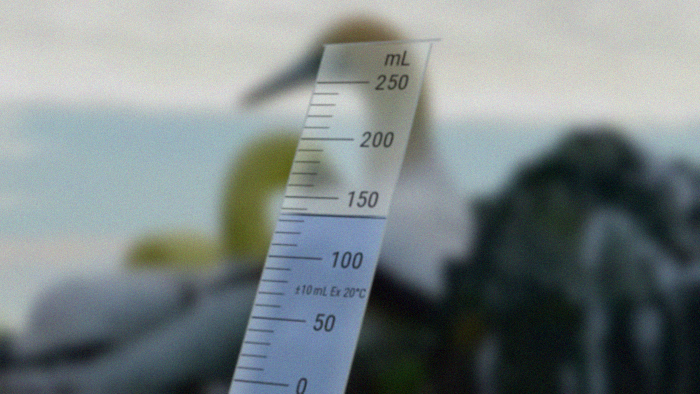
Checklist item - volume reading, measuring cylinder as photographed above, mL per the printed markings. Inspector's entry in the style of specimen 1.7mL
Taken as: 135mL
